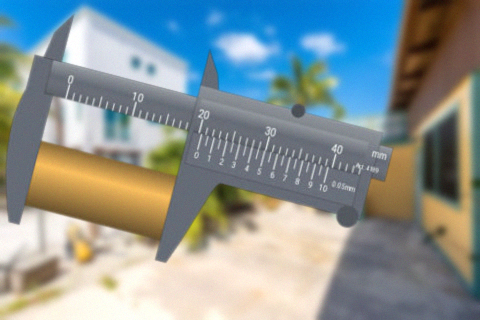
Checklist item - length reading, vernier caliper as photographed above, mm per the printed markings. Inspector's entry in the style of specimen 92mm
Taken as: 20.4mm
